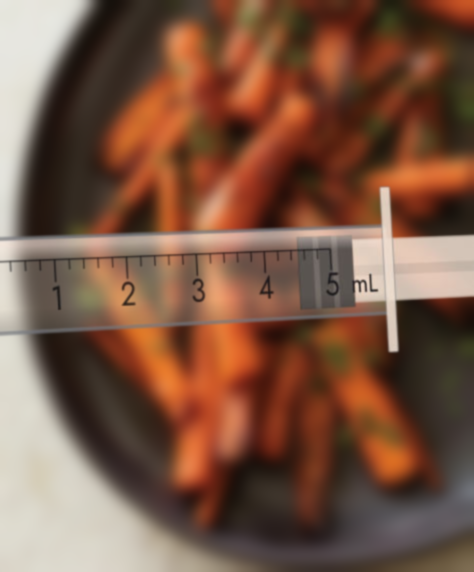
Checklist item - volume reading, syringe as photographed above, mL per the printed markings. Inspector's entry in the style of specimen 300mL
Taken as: 4.5mL
